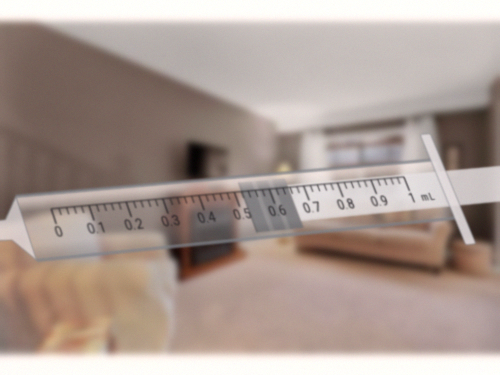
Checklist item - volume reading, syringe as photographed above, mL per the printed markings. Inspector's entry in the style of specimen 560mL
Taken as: 0.52mL
